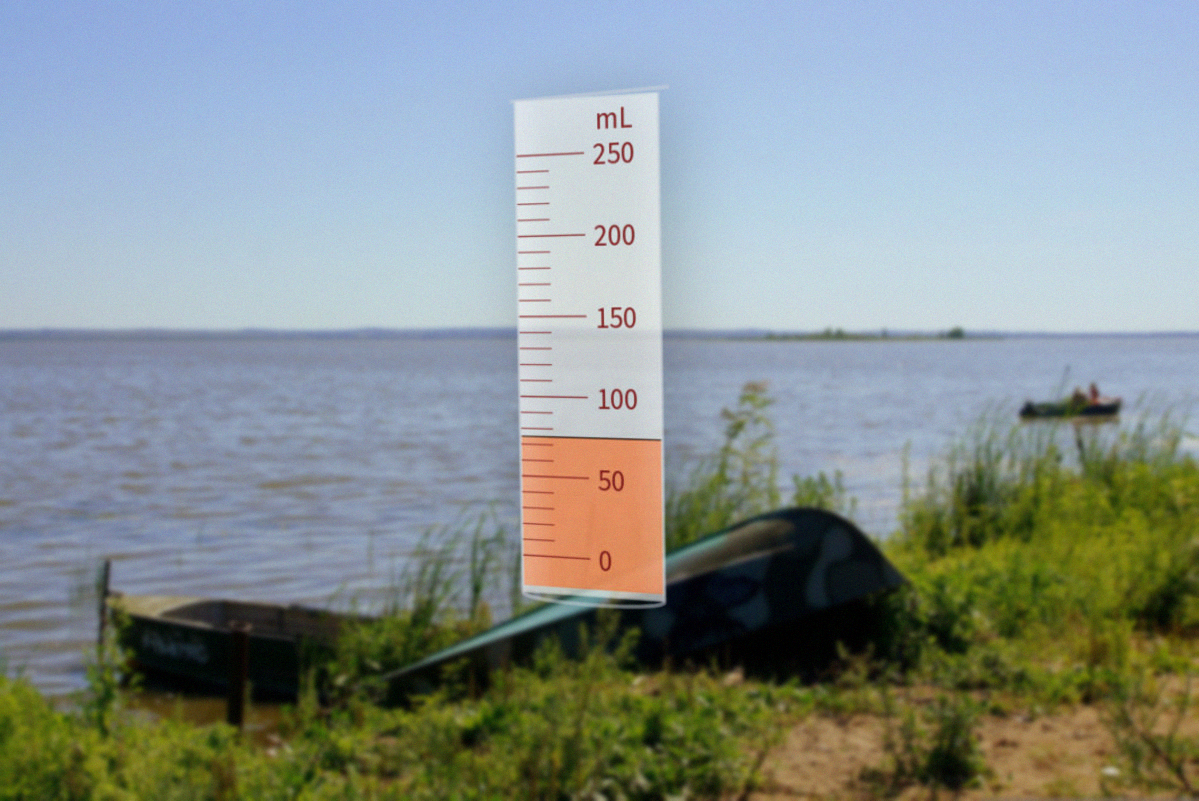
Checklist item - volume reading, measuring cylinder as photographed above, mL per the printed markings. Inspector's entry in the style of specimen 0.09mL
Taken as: 75mL
